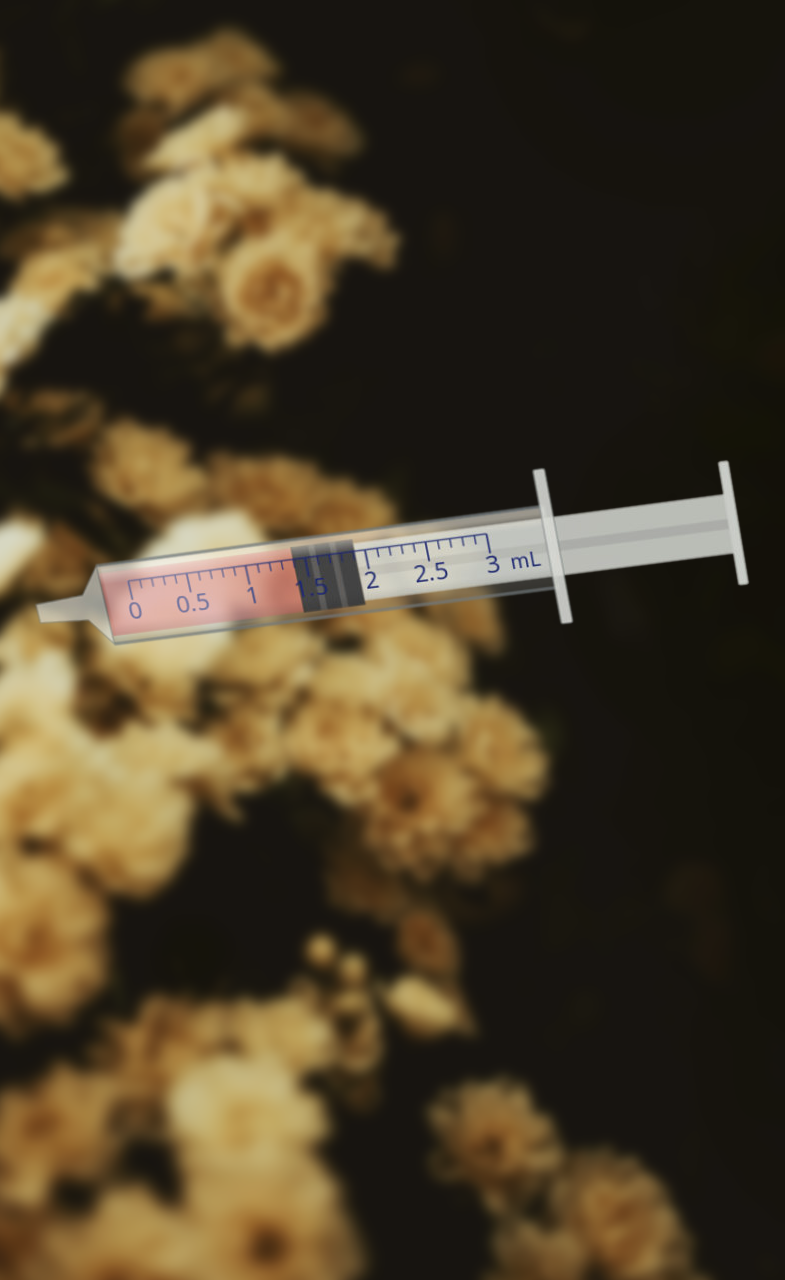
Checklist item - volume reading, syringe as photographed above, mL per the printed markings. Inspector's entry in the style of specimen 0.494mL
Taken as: 1.4mL
